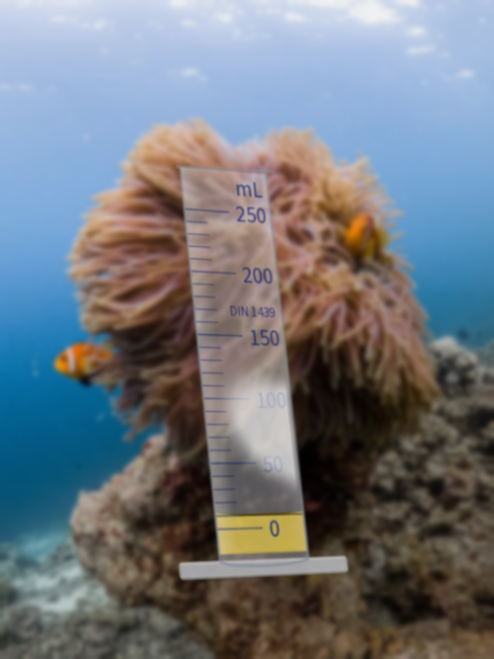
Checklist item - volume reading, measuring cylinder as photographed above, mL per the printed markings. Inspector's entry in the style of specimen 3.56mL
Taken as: 10mL
